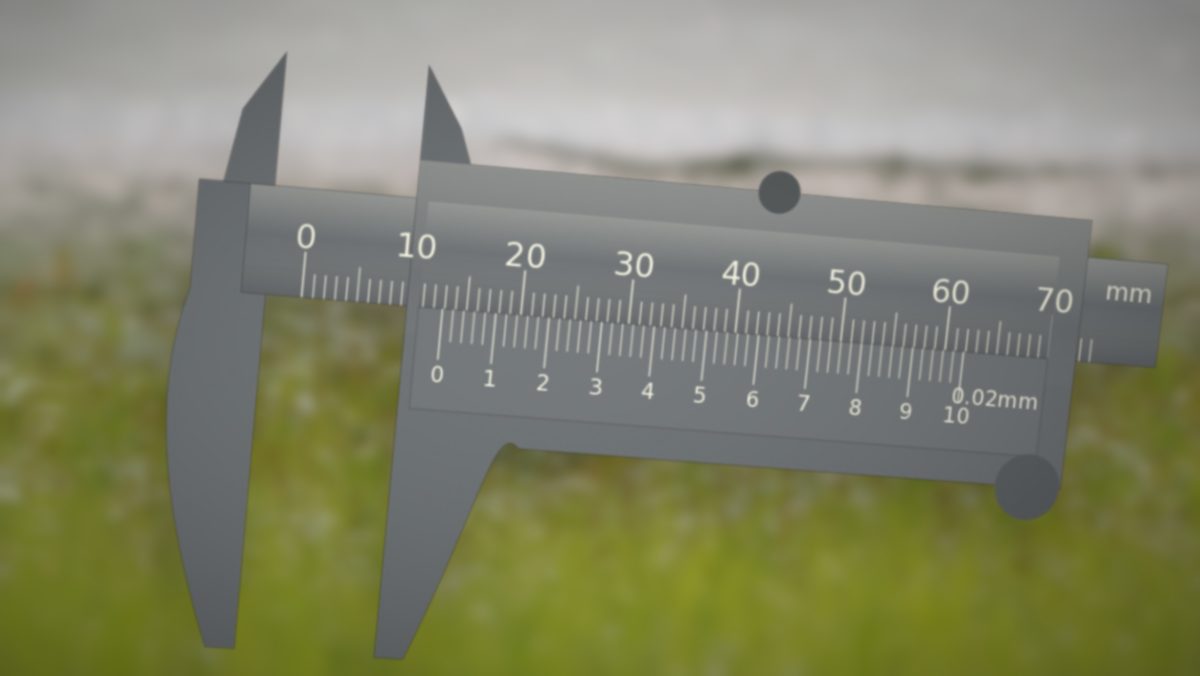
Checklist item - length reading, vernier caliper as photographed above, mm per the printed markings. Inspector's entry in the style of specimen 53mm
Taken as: 12.8mm
